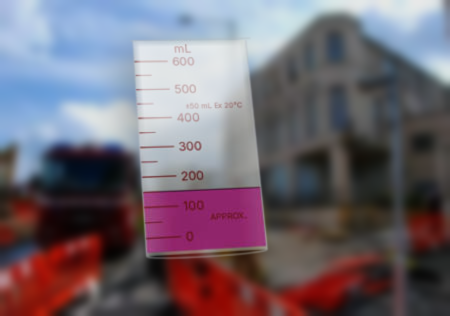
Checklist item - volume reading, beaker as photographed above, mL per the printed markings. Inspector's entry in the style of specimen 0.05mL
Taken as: 150mL
